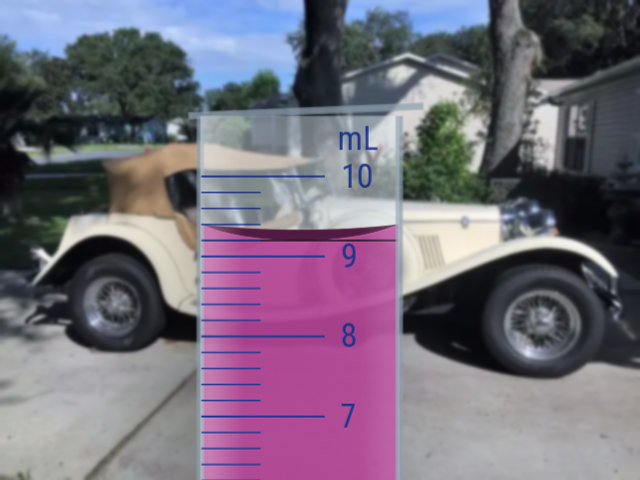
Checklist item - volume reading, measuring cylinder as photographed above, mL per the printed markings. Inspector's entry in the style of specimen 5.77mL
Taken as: 9.2mL
